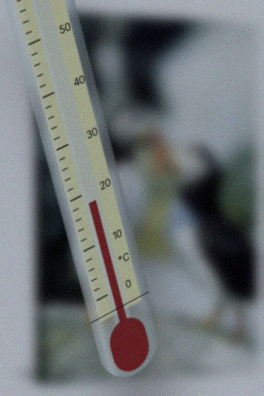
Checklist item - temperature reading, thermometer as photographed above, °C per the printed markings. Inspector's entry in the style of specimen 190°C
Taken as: 18°C
